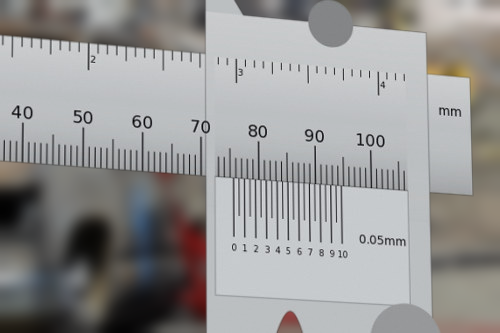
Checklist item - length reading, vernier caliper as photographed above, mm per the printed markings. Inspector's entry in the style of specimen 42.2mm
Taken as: 75.6mm
